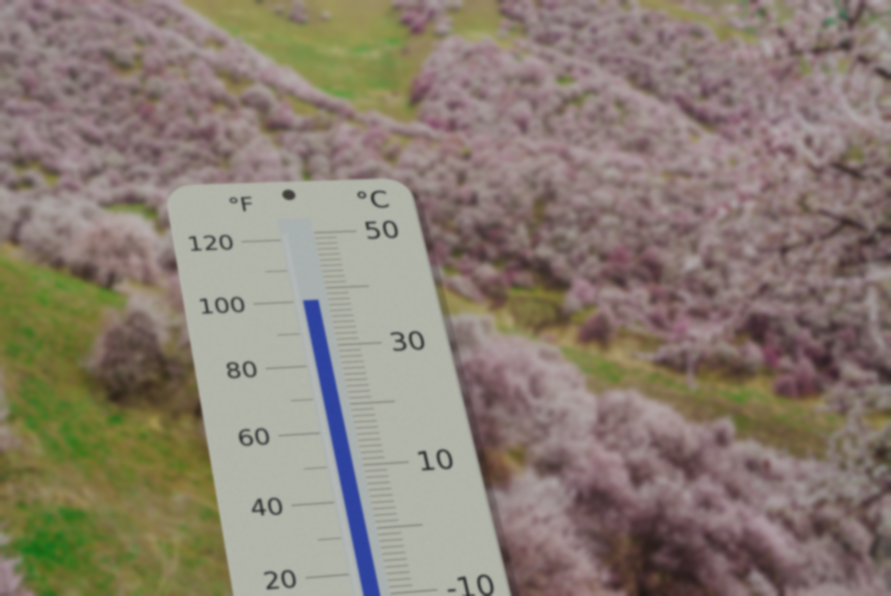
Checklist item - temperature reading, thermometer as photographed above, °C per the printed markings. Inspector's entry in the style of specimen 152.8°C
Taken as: 38°C
